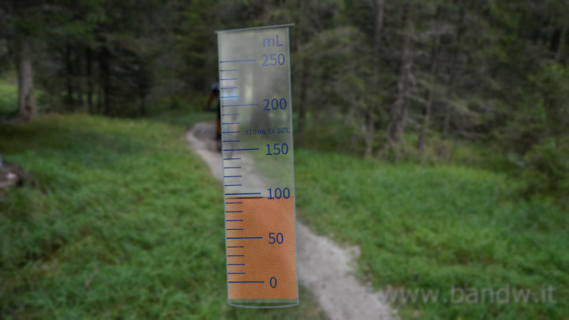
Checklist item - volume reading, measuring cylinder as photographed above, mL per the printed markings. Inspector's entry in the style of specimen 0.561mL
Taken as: 95mL
